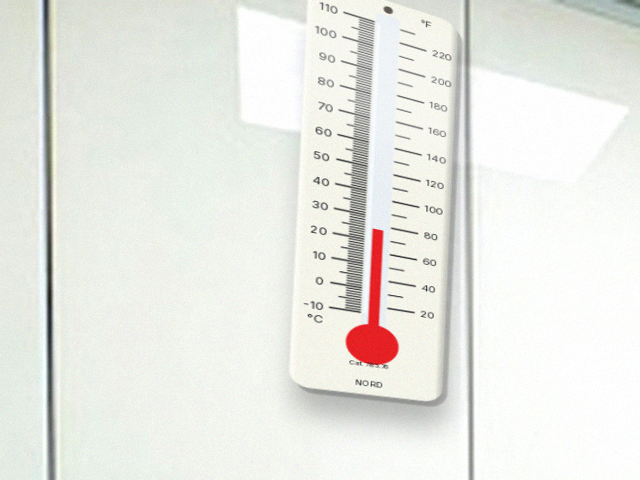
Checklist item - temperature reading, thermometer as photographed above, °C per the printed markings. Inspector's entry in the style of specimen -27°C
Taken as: 25°C
